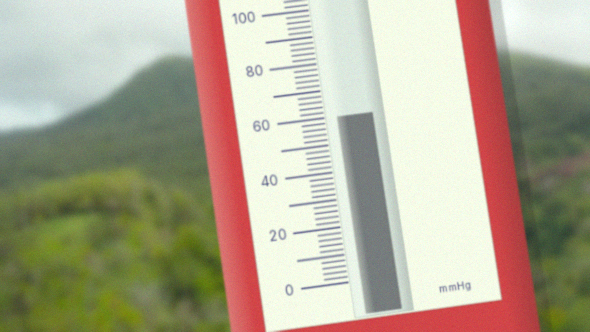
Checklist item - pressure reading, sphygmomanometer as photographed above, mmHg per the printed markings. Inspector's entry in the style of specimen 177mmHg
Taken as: 60mmHg
